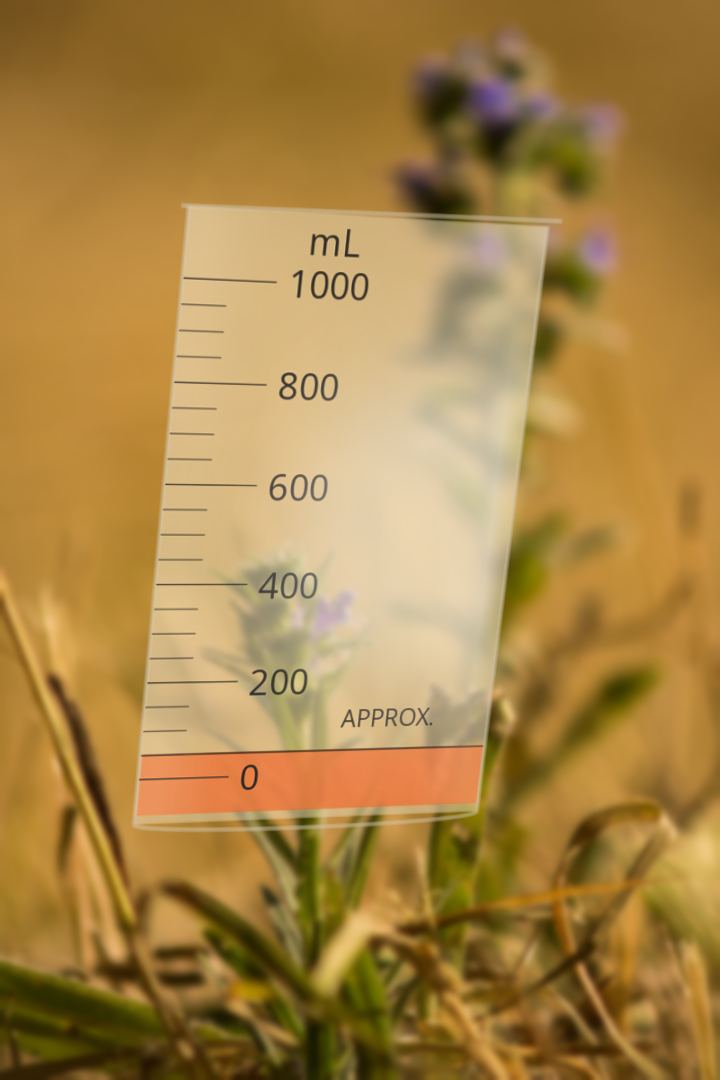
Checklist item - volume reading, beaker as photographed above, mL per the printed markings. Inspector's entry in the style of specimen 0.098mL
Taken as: 50mL
